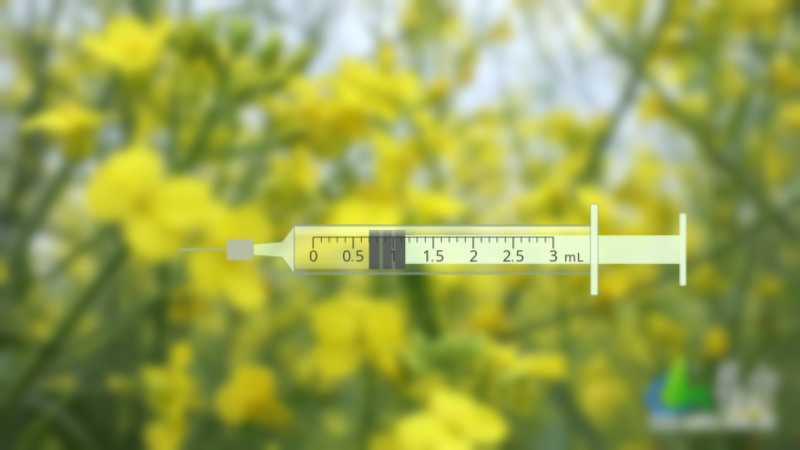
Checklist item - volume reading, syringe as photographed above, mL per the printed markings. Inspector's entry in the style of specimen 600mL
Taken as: 0.7mL
